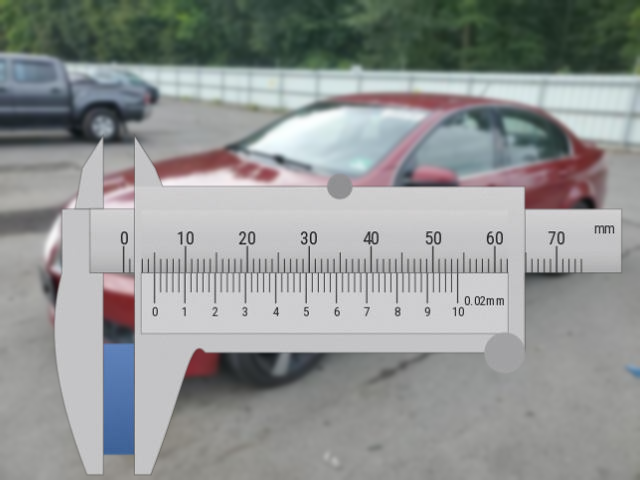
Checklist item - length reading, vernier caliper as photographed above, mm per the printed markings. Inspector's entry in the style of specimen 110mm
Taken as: 5.0mm
